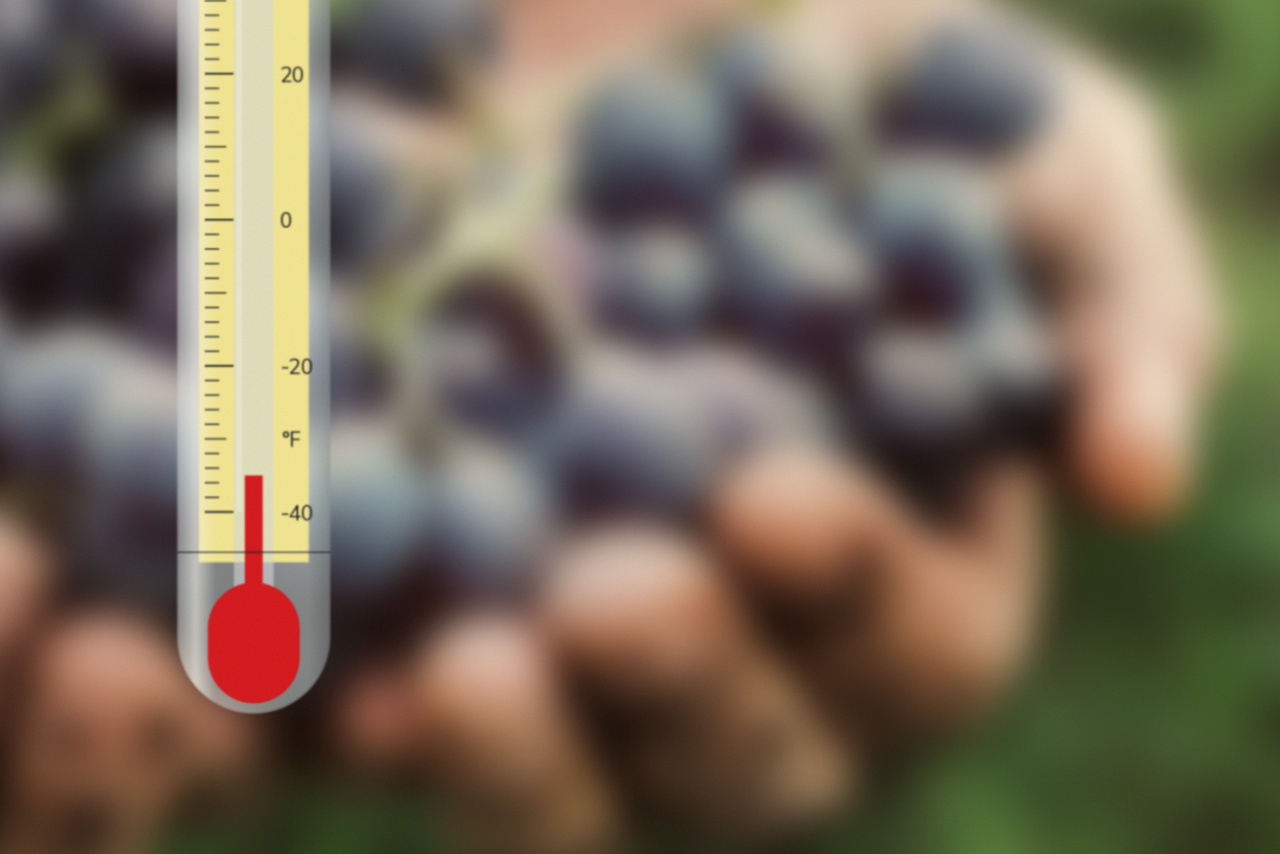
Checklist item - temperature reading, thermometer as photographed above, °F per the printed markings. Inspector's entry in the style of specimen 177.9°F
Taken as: -35°F
